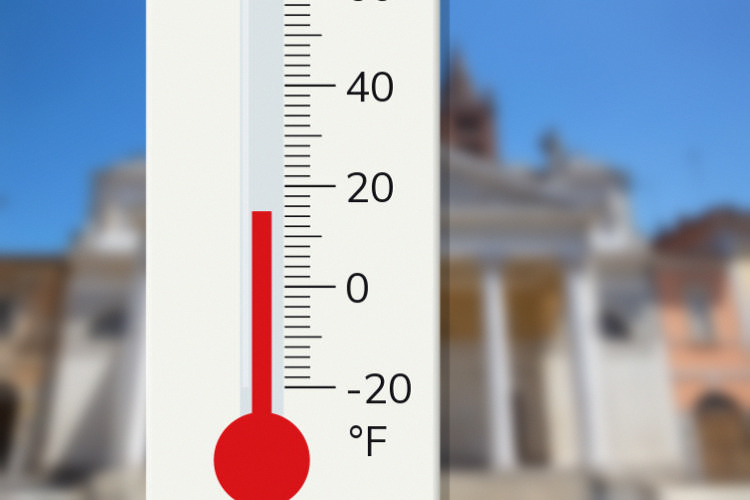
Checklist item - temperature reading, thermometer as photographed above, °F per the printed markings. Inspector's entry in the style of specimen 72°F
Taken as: 15°F
